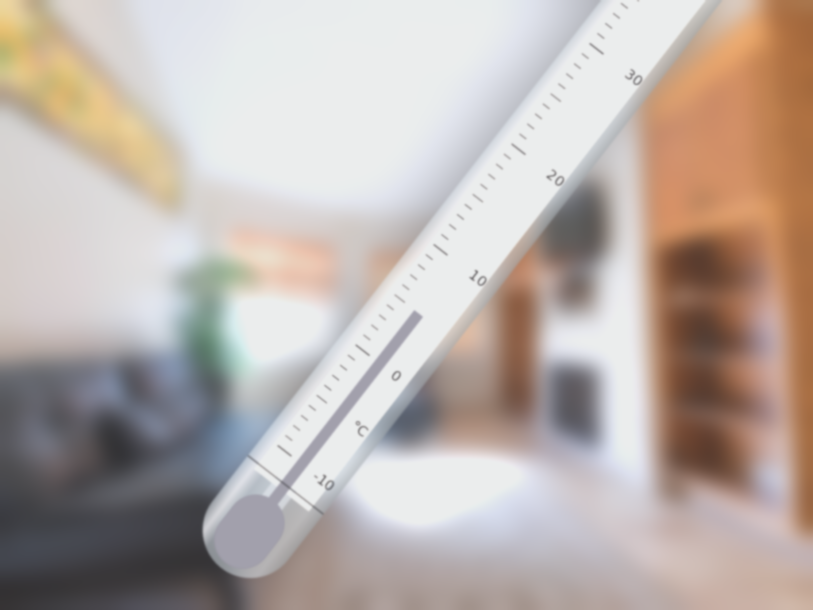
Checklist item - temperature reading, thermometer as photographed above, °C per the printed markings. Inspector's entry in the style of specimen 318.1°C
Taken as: 5°C
